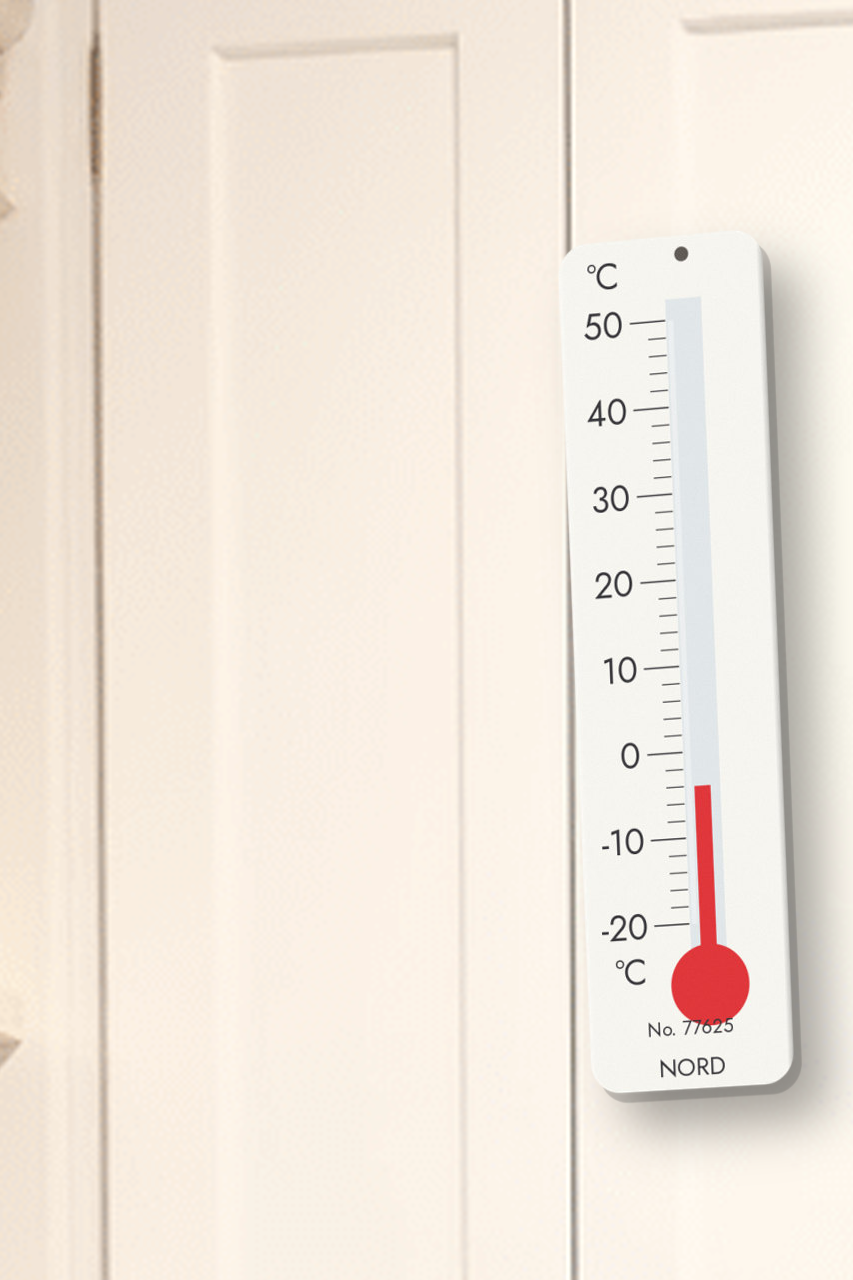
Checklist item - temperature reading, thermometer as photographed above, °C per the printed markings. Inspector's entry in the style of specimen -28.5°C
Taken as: -4°C
